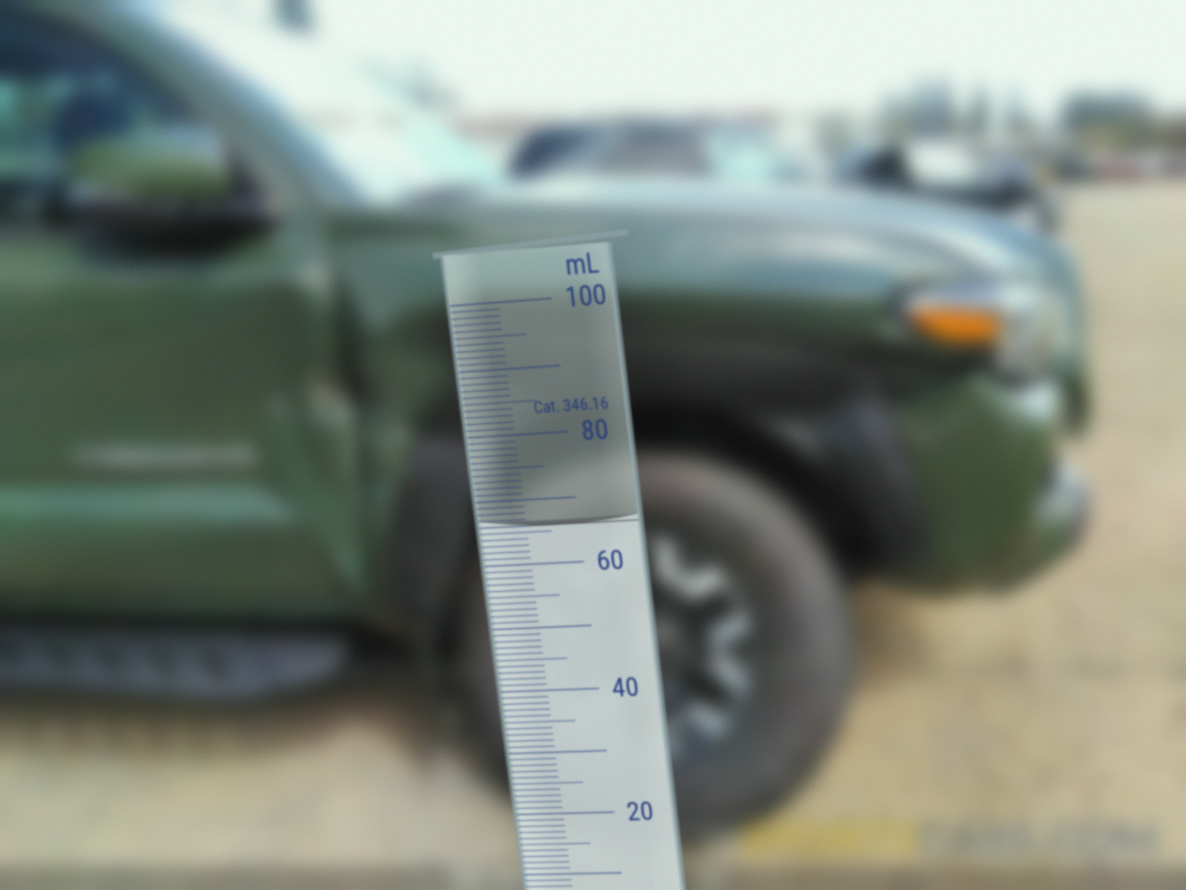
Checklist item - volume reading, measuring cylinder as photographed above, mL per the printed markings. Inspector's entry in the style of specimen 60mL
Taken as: 66mL
